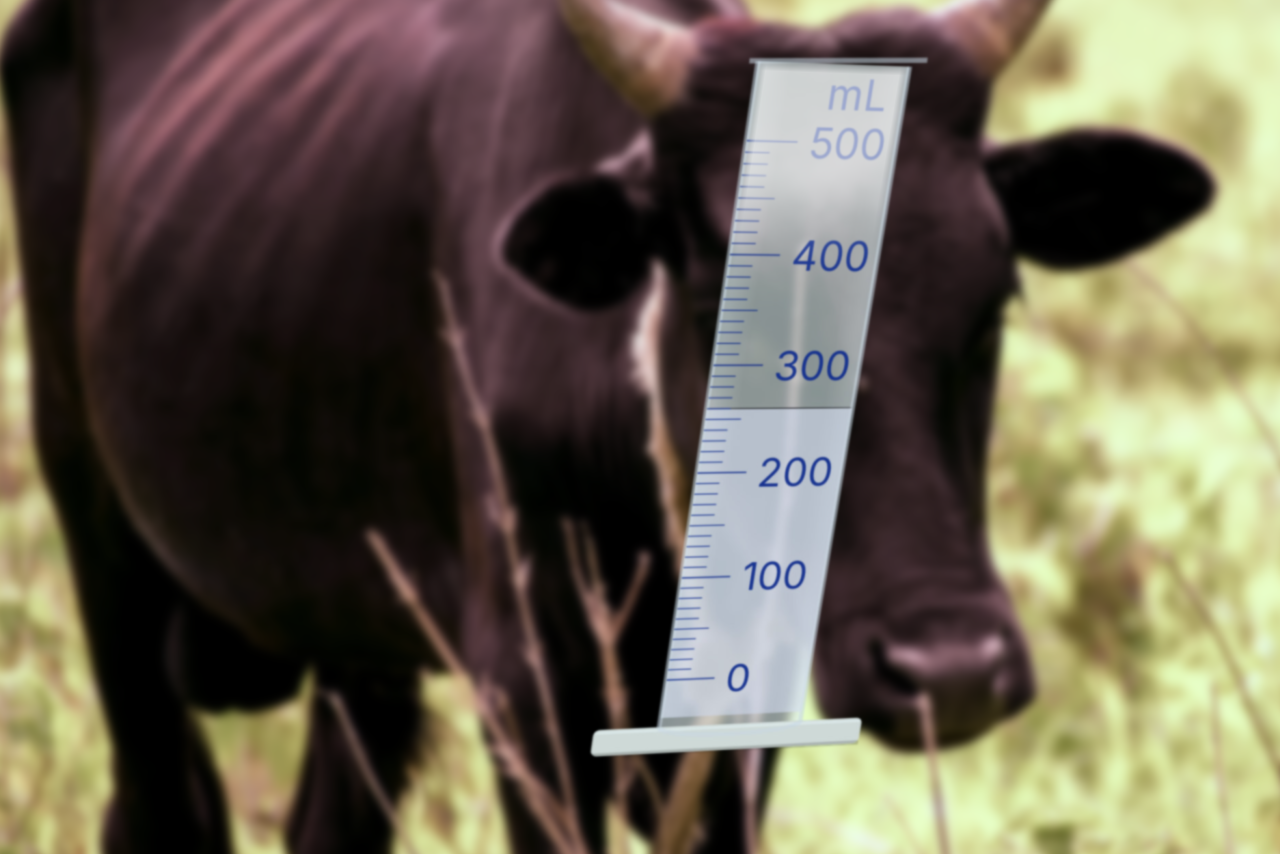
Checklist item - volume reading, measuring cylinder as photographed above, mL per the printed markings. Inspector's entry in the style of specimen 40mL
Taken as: 260mL
